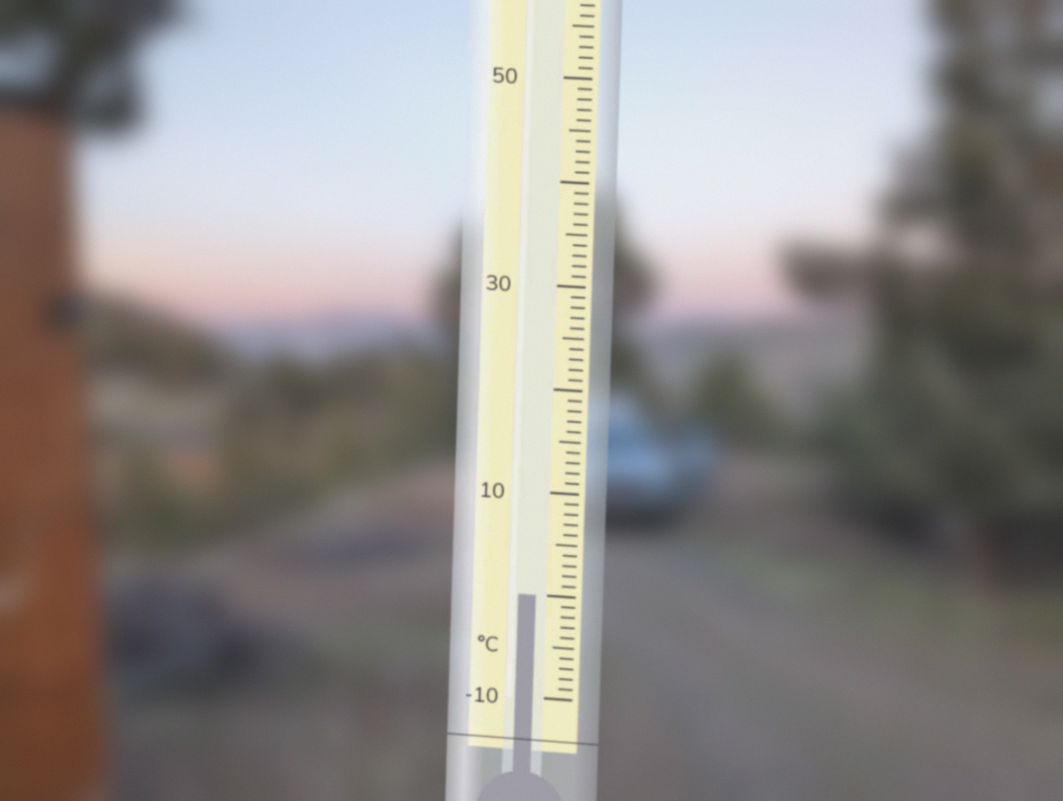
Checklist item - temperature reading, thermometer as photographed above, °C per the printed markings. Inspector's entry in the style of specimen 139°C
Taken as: 0°C
